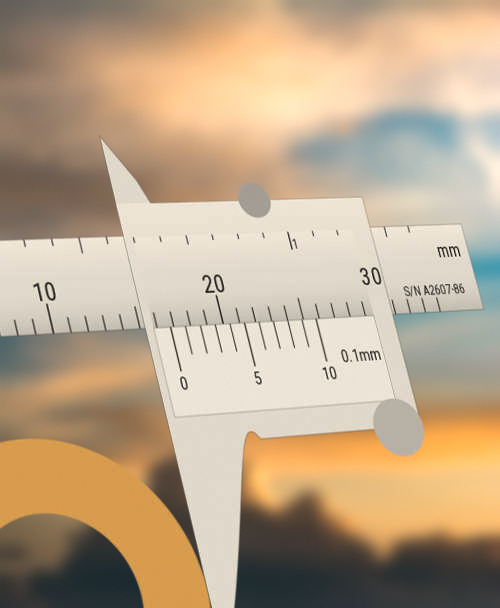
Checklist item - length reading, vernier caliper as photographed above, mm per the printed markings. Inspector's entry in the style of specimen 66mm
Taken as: 16.8mm
